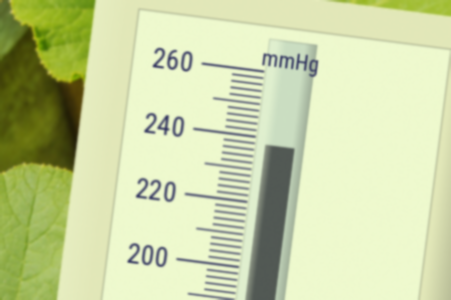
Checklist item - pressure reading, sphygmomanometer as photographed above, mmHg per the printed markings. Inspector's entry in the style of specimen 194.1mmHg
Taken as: 238mmHg
